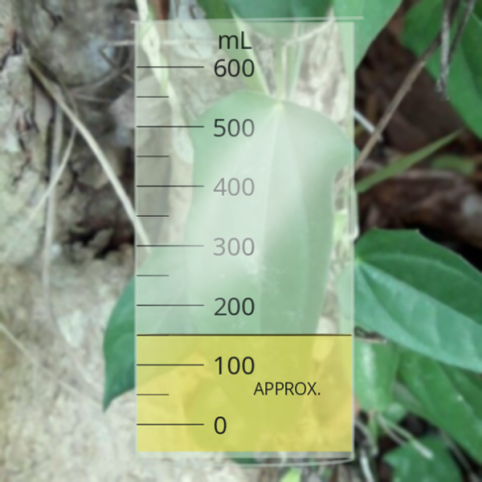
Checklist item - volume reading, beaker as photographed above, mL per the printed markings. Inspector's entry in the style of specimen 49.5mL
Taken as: 150mL
